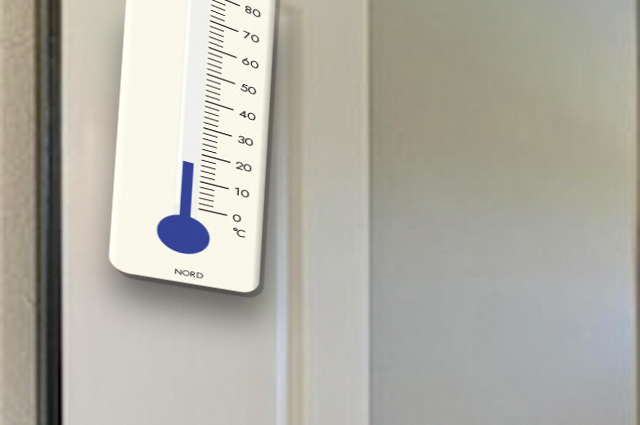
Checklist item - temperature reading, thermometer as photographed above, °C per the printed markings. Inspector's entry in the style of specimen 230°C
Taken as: 16°C
